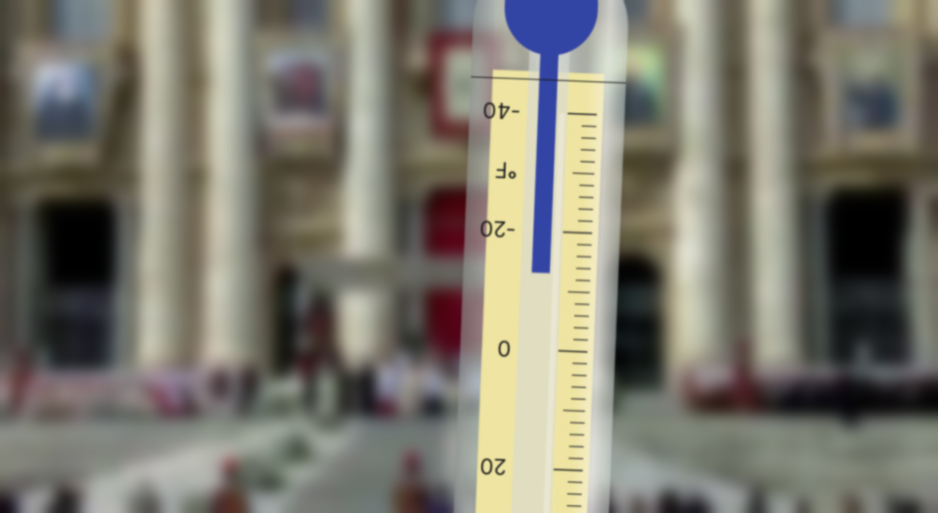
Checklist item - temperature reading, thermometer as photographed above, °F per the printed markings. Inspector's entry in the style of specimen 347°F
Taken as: -13°F
